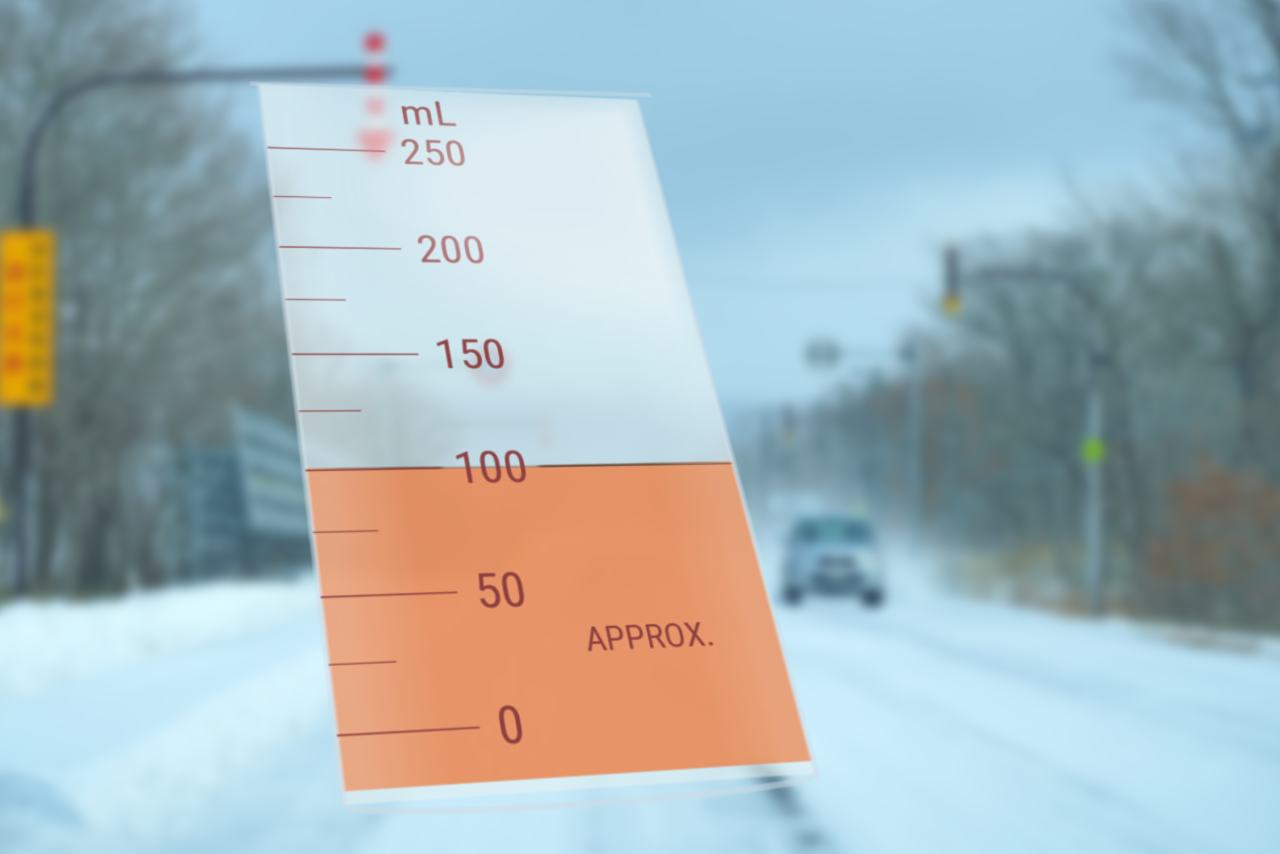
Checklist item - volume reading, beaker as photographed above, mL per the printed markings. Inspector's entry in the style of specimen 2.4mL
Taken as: 100mL
